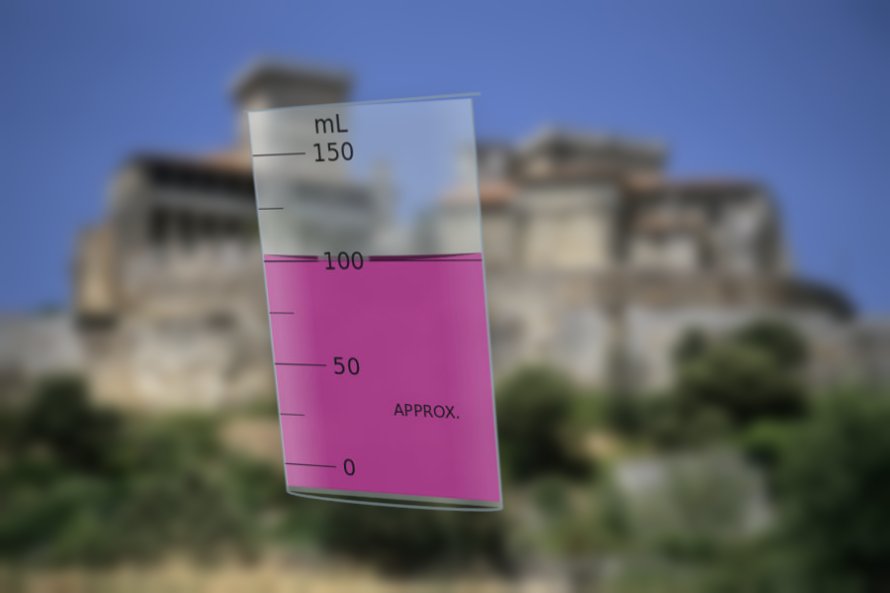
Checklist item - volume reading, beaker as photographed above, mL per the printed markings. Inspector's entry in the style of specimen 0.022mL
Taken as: 100mL
